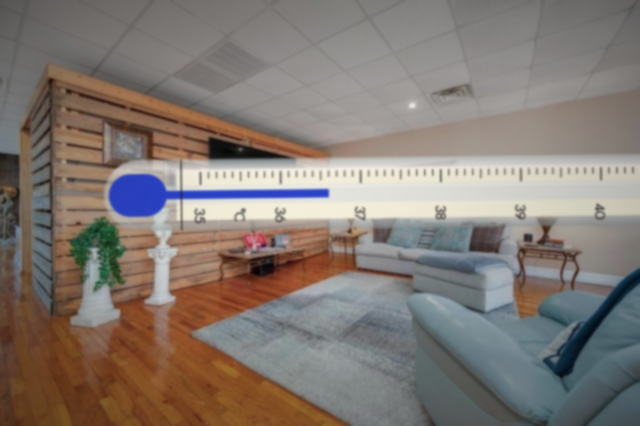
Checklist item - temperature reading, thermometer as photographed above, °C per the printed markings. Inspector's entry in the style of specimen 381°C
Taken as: 36.6°C
